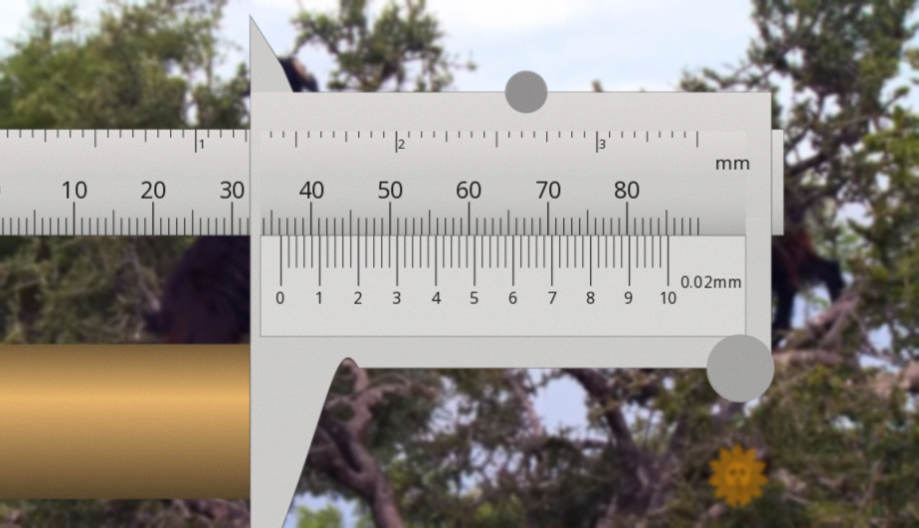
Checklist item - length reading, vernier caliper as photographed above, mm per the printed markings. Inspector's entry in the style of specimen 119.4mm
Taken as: 36.2mm
